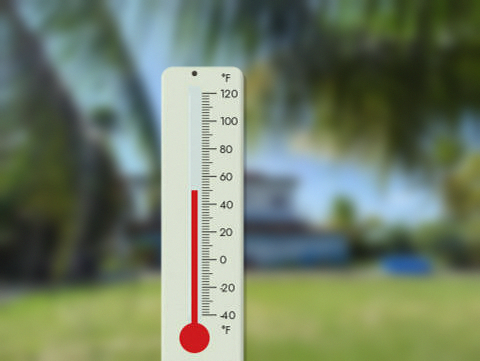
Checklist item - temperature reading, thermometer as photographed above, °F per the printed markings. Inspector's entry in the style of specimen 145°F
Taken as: 50°F
